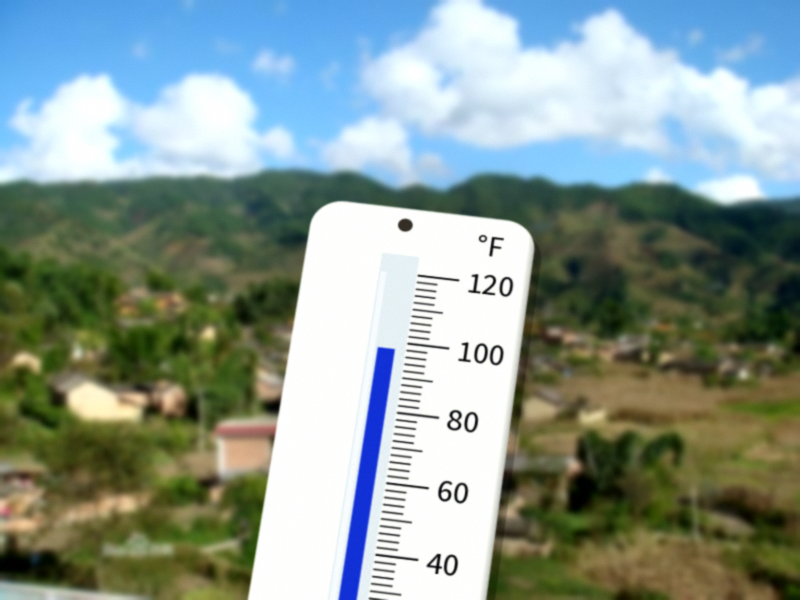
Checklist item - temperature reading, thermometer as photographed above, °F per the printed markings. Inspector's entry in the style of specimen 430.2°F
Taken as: 98°F
